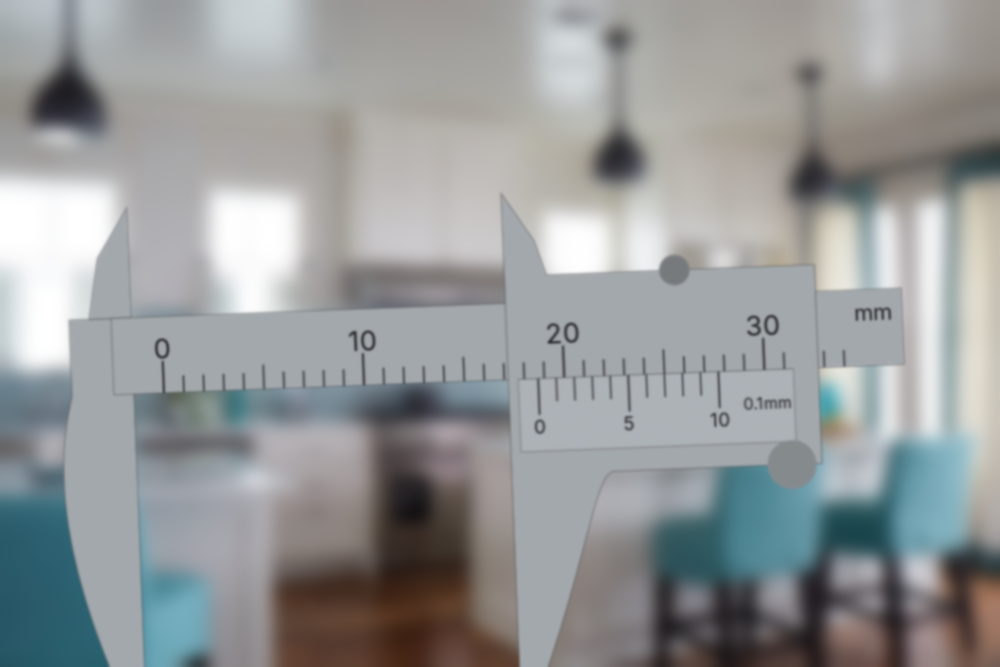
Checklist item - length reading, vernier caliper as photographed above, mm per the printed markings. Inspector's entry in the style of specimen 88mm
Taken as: 18.7mm
